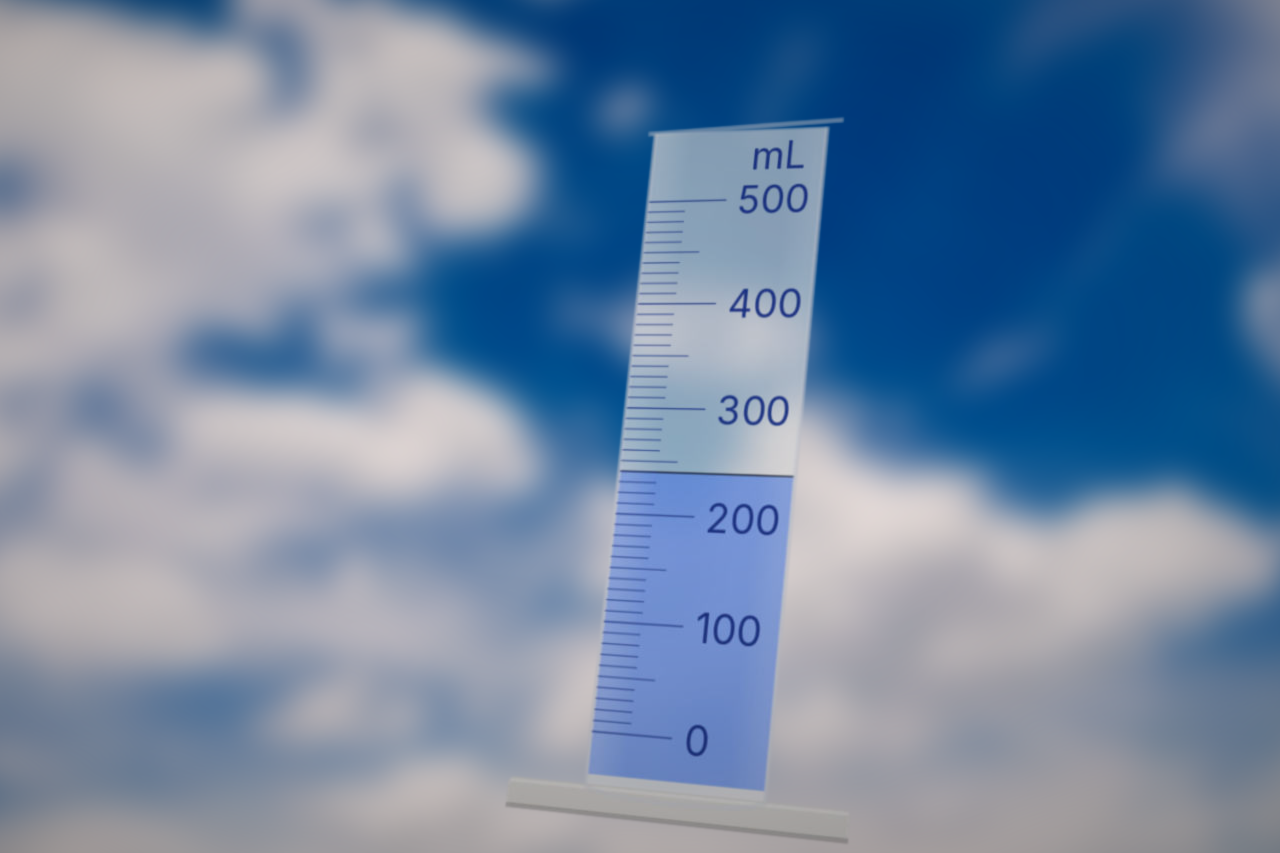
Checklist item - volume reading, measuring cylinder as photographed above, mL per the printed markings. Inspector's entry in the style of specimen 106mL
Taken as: 240mL
